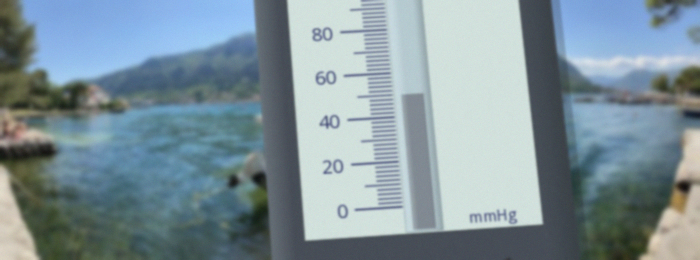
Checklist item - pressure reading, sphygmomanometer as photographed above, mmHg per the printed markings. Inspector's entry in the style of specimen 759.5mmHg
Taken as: 50mmHg
